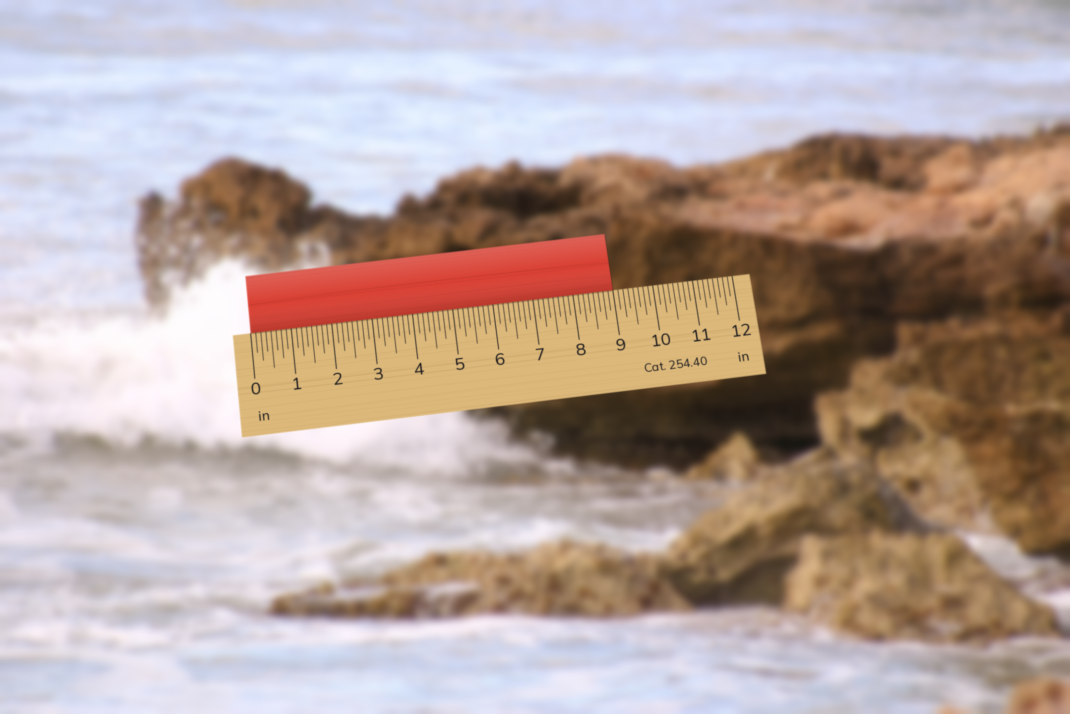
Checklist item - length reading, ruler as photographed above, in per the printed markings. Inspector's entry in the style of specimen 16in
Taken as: 9in
